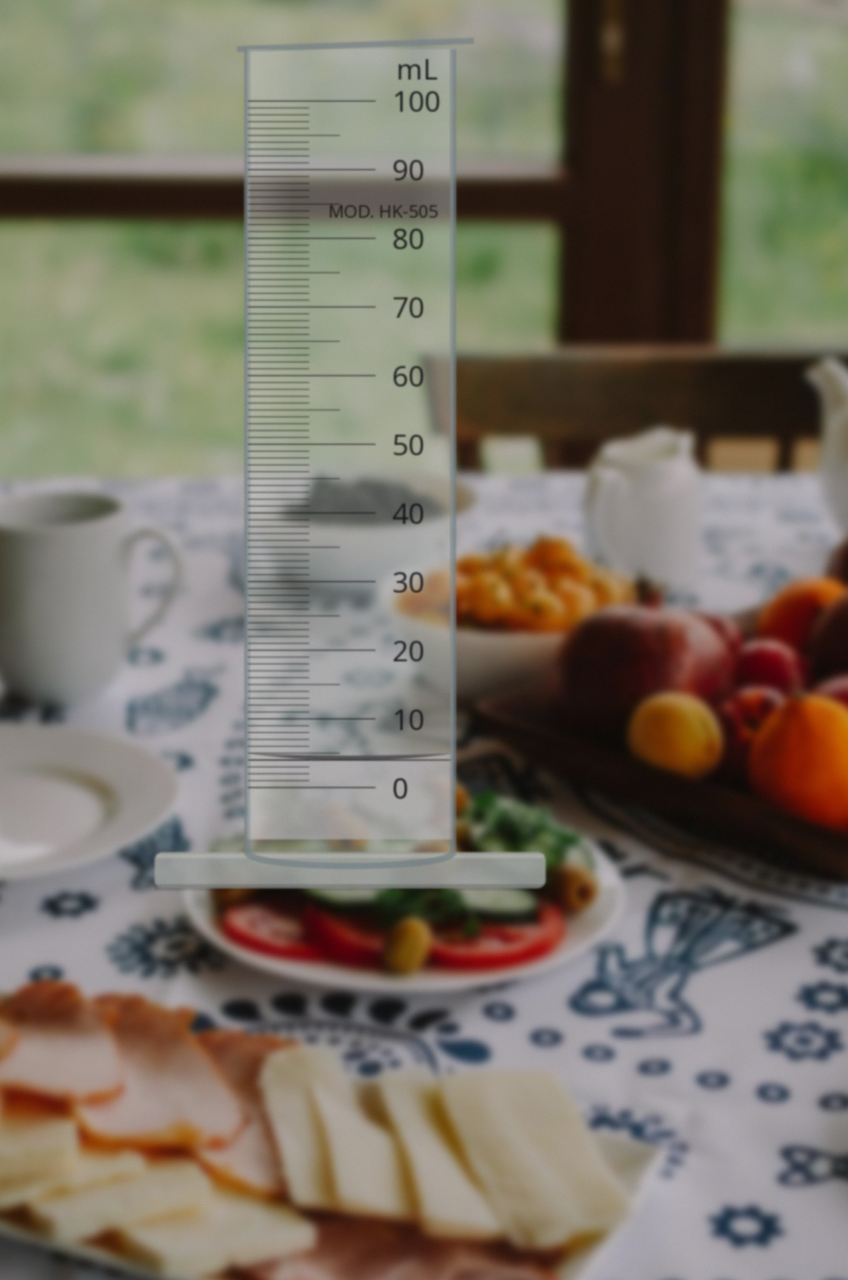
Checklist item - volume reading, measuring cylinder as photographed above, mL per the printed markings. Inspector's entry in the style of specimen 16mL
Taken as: 4mL
